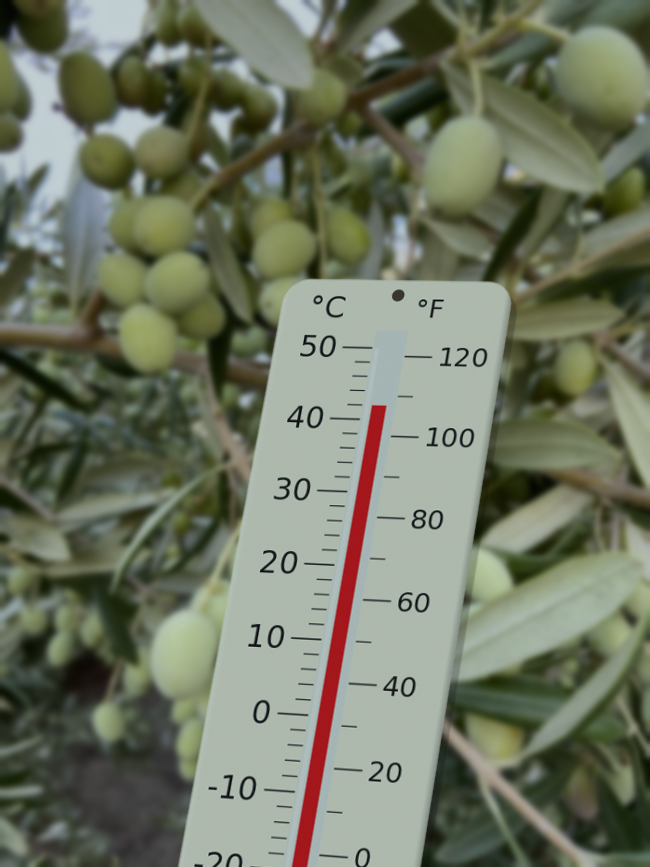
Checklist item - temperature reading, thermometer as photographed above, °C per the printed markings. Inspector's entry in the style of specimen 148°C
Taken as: 42°C
